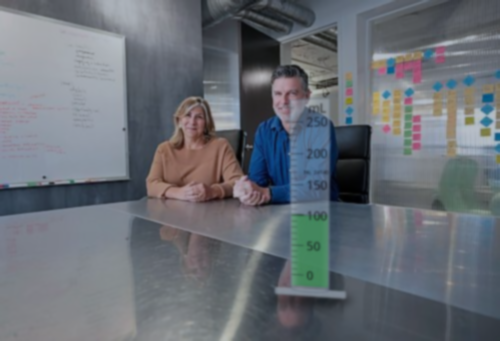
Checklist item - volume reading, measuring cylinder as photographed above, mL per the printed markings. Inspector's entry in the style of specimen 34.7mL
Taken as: 100mL
